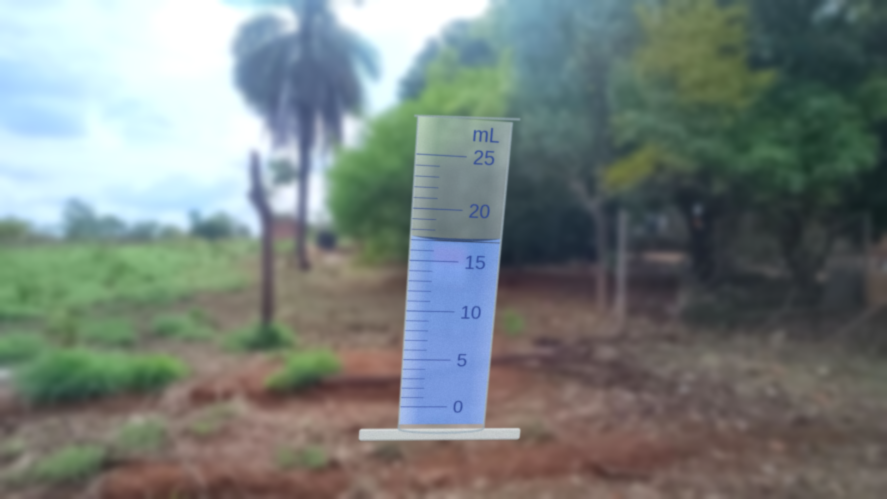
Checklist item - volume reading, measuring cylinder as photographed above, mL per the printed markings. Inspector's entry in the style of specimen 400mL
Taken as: 17mL
